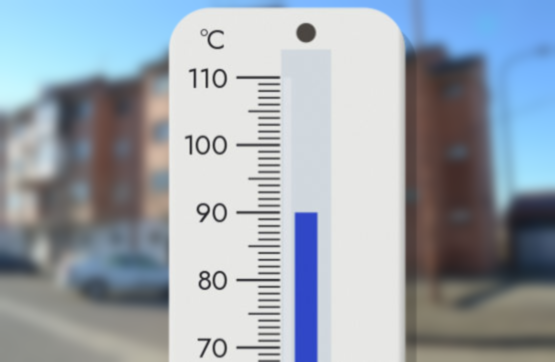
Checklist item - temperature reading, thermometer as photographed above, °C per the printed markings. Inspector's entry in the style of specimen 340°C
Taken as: 90°C
